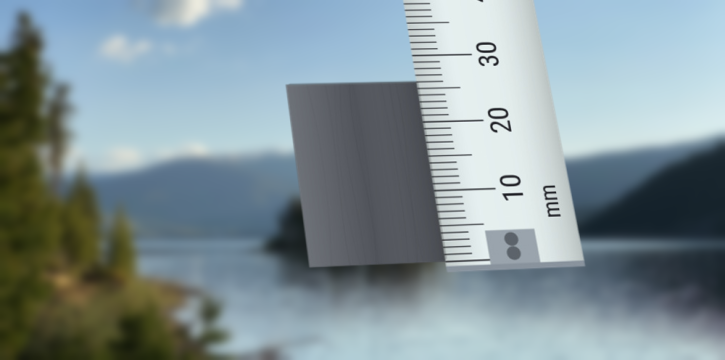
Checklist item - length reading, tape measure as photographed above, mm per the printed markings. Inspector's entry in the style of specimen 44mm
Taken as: 26mm
